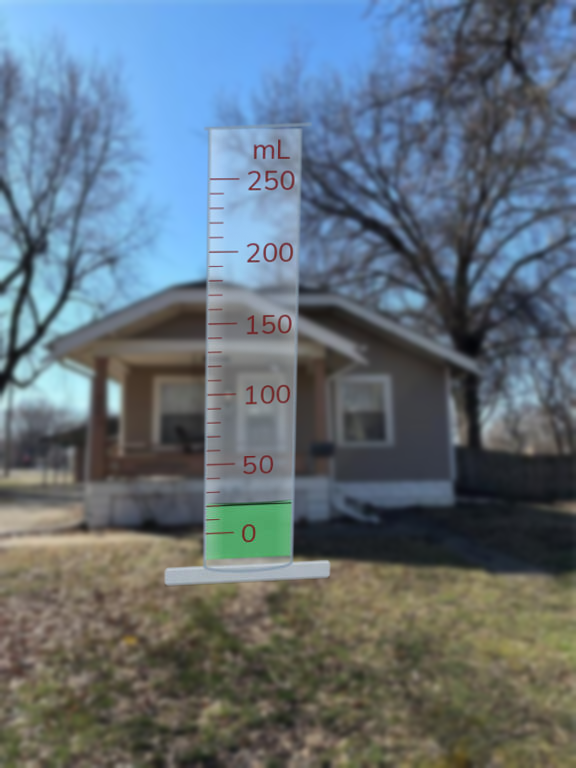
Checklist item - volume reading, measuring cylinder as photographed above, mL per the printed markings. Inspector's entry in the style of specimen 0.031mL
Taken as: 20mL
